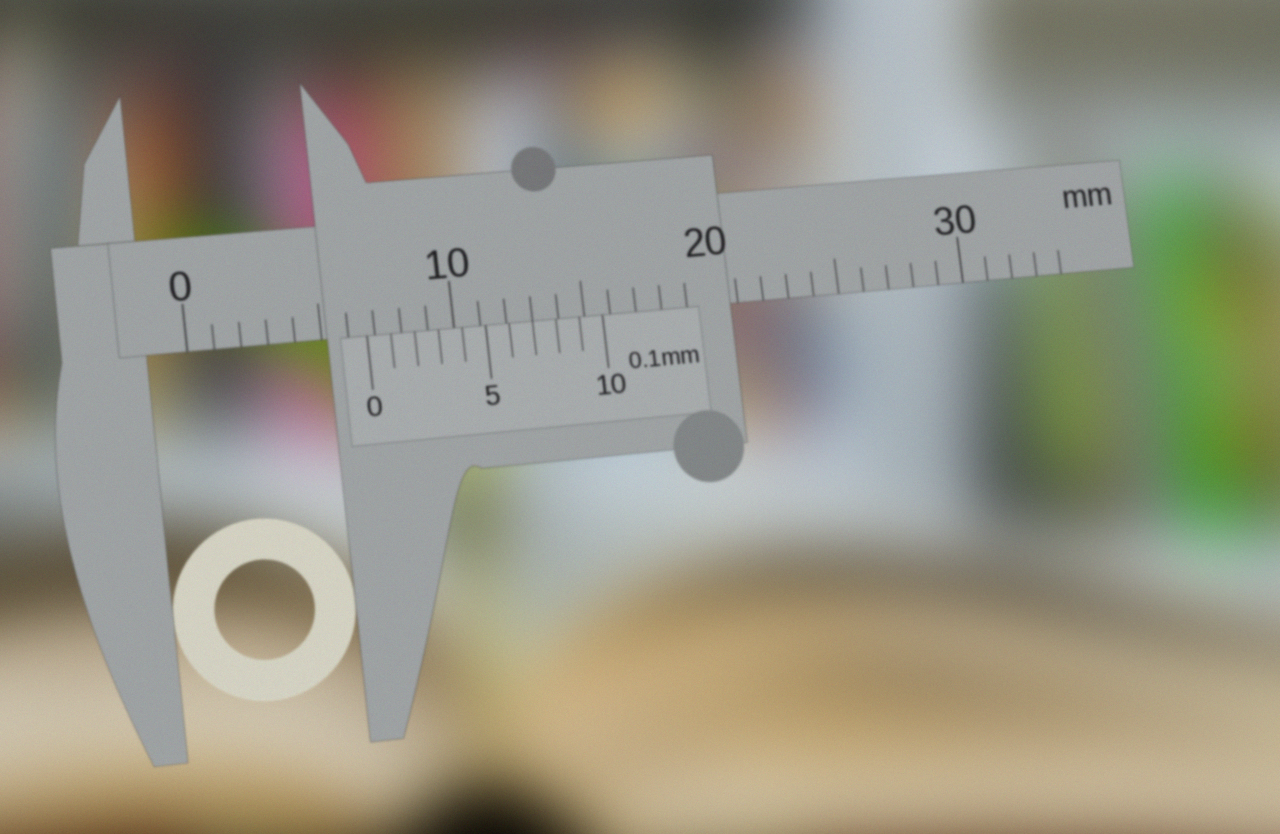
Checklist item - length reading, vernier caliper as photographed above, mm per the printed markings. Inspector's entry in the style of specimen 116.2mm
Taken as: 6.7mm
